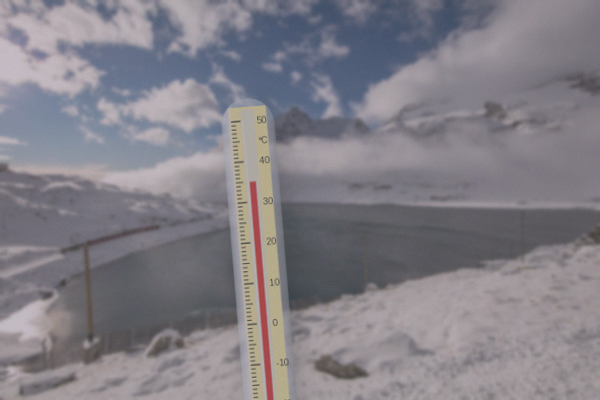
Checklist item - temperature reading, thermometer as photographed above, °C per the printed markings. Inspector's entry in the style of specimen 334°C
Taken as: 35°C
